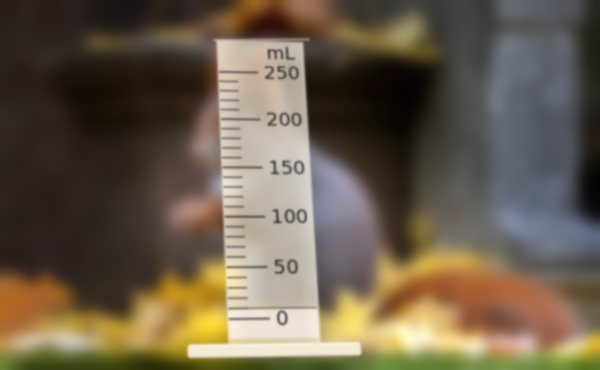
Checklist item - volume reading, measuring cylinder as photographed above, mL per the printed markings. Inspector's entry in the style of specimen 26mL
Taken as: 10mL
